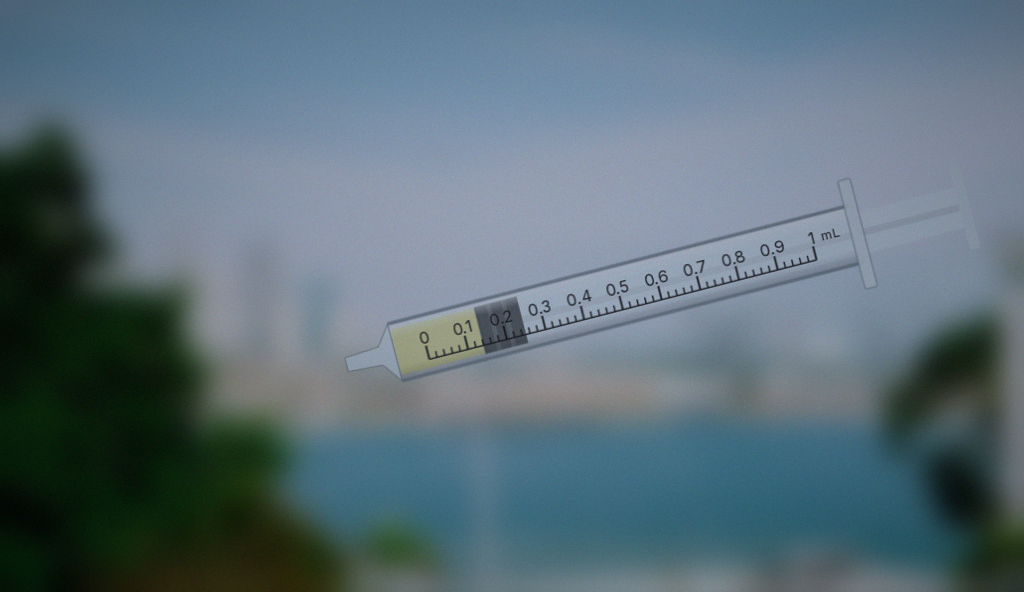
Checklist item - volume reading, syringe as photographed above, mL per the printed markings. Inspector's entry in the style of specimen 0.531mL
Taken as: 0.14mL
